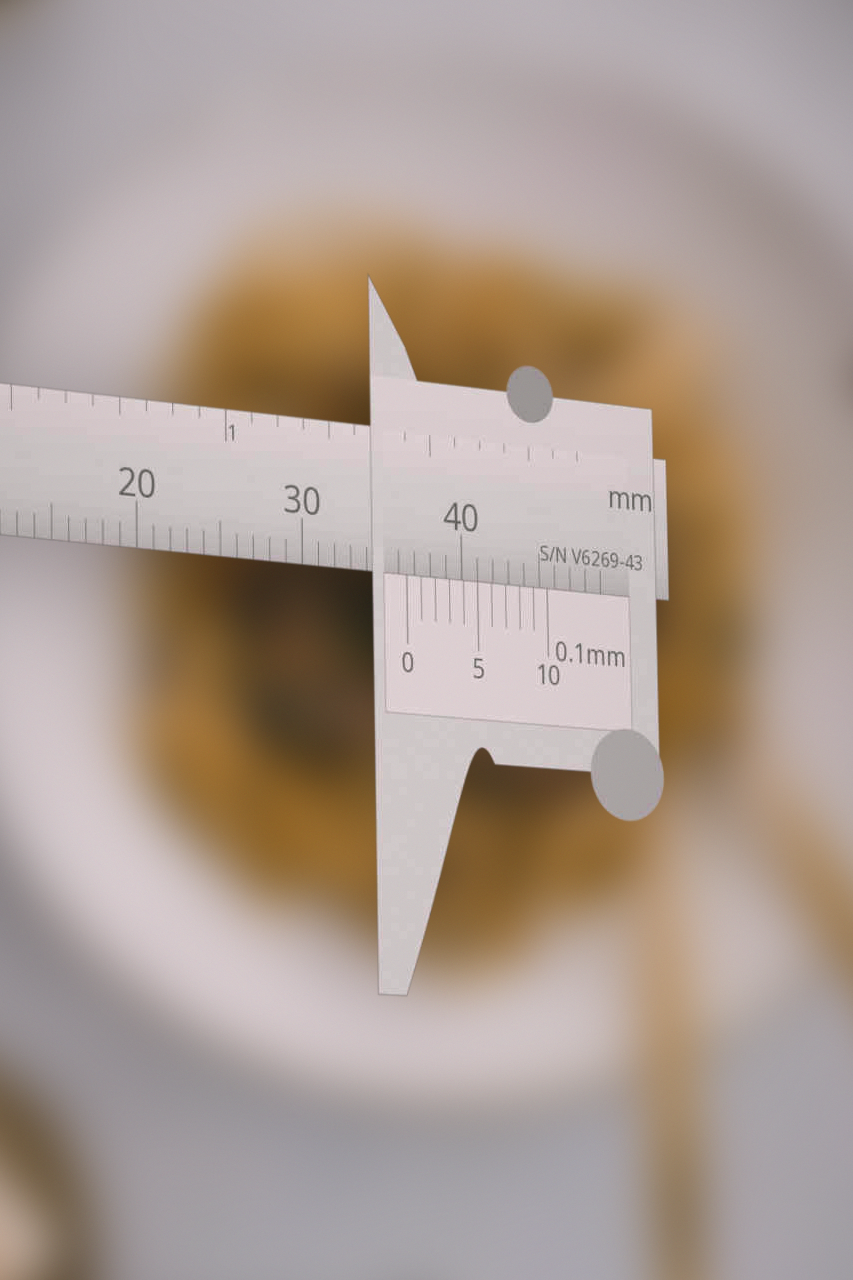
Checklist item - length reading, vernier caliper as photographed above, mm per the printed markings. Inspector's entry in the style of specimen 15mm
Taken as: 36.5mm
